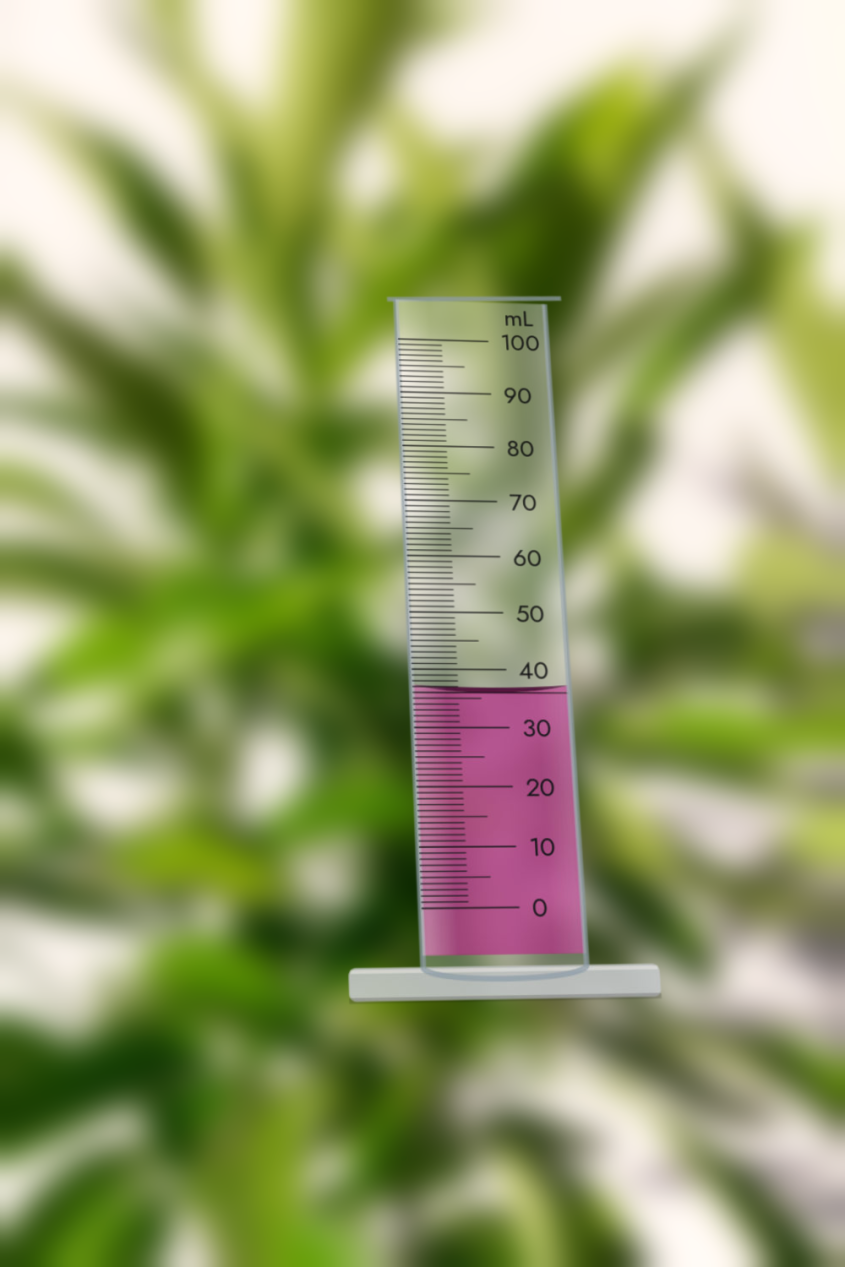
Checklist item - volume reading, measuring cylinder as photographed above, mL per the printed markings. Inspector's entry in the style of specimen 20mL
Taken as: 36mL
